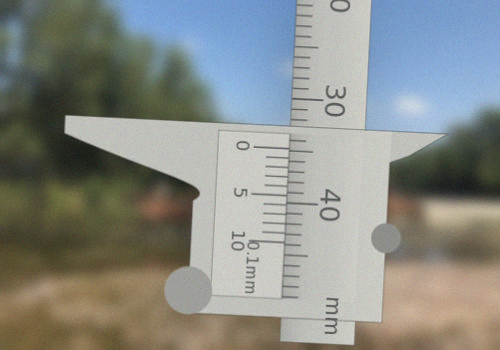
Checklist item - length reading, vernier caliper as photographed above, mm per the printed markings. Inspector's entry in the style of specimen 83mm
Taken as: 34.8mm
